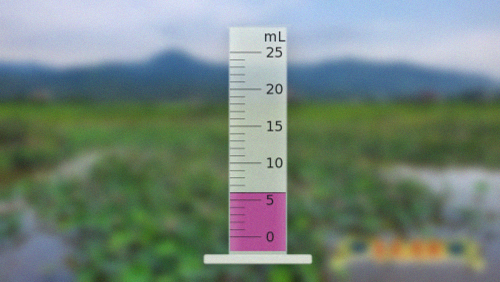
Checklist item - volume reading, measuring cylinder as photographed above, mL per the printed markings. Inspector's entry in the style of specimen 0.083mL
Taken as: 6mL
